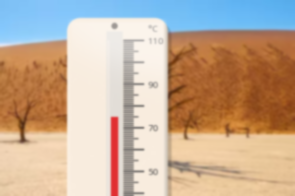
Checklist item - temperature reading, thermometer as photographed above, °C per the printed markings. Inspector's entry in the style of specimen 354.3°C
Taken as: 75°C
